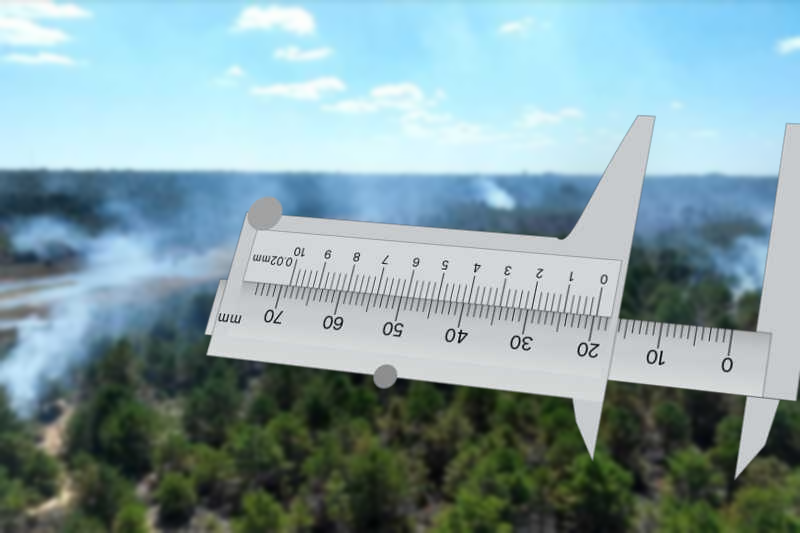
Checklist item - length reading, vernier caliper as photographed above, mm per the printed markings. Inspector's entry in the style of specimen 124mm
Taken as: 19.6mm
